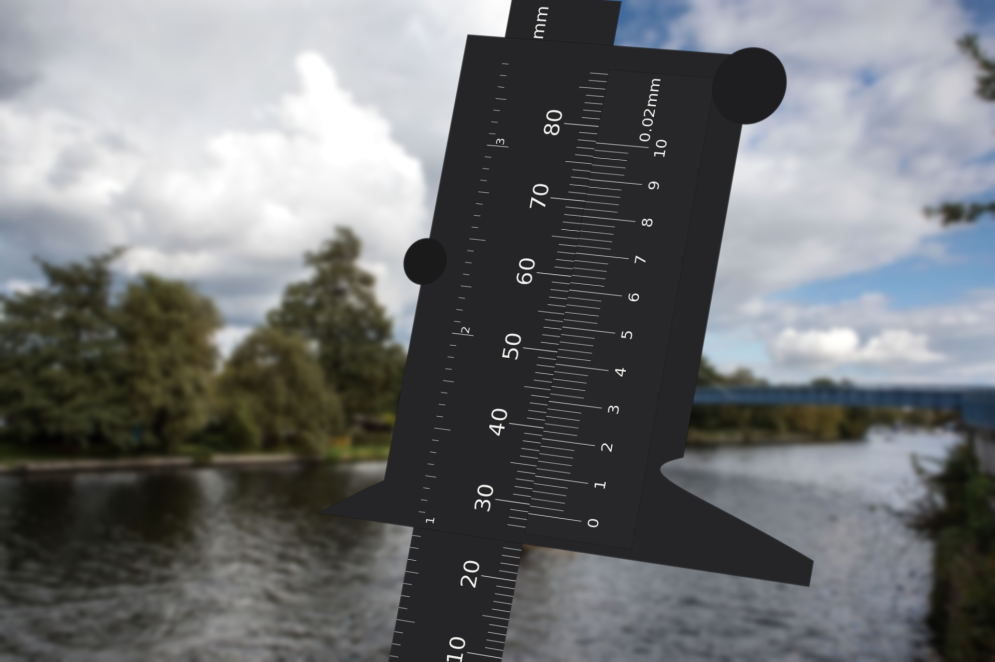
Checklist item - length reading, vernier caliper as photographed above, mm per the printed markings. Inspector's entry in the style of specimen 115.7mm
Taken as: 28.8mm
